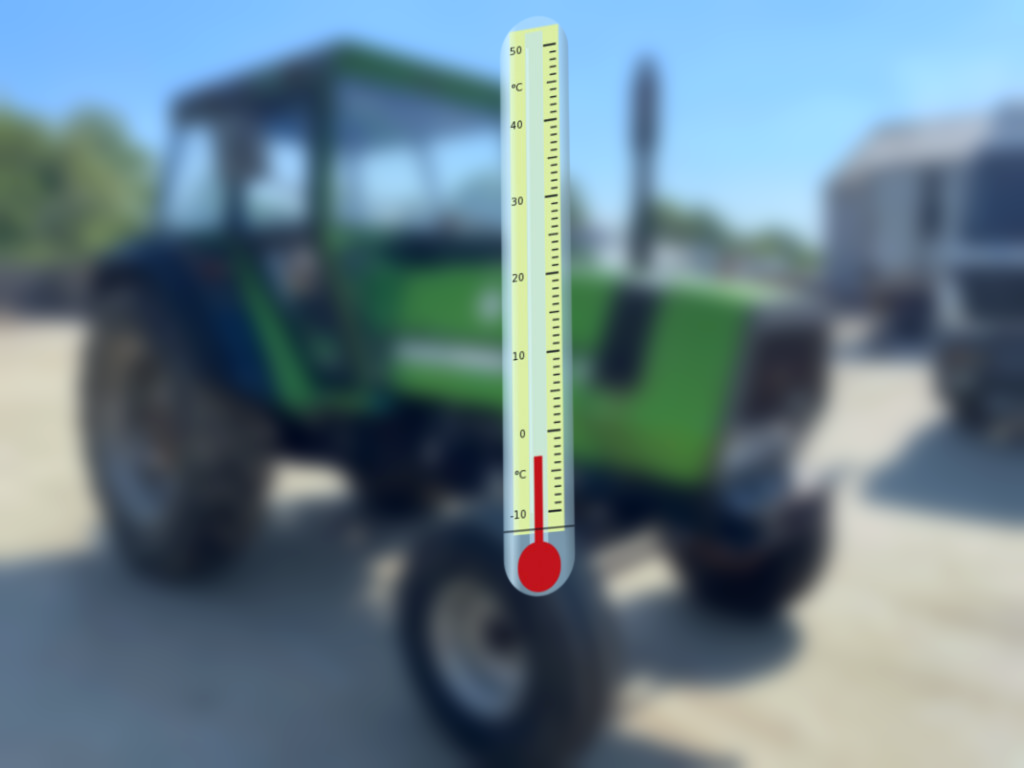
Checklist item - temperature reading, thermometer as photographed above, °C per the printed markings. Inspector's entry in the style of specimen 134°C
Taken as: -3°C
